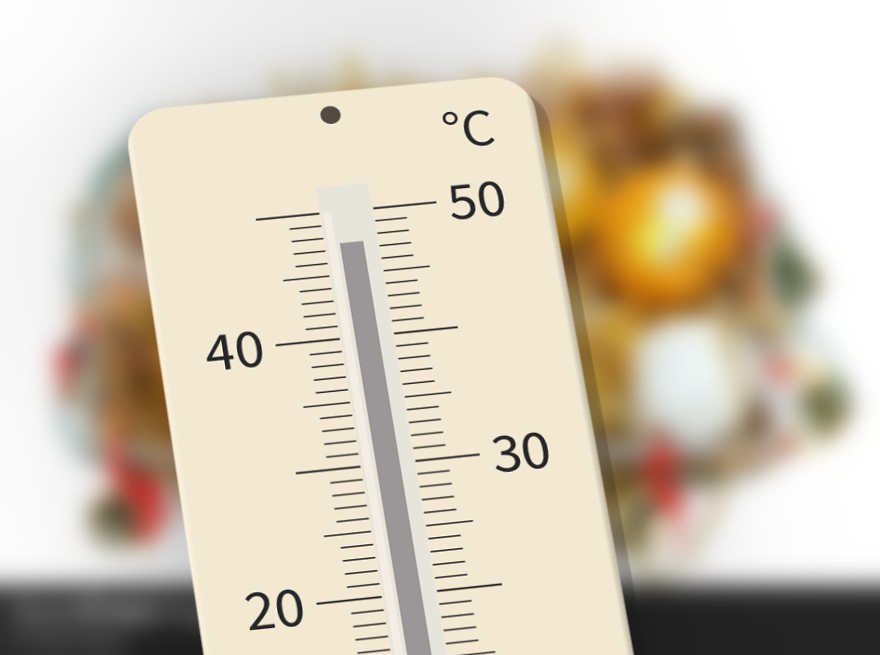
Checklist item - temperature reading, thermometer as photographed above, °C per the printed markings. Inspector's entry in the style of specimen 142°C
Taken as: 47.5°C
